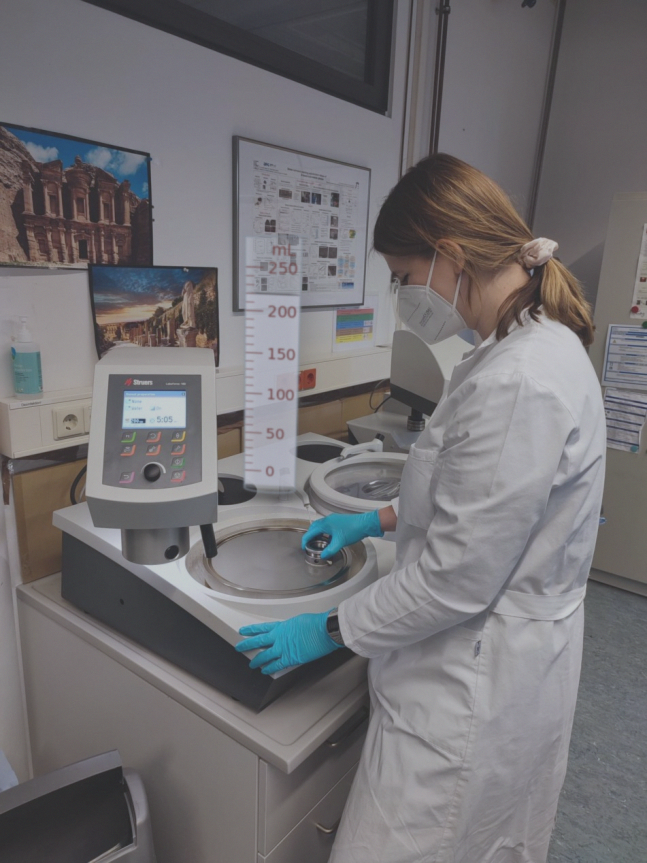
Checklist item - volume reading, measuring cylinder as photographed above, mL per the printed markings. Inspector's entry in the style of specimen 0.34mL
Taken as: 220mL
